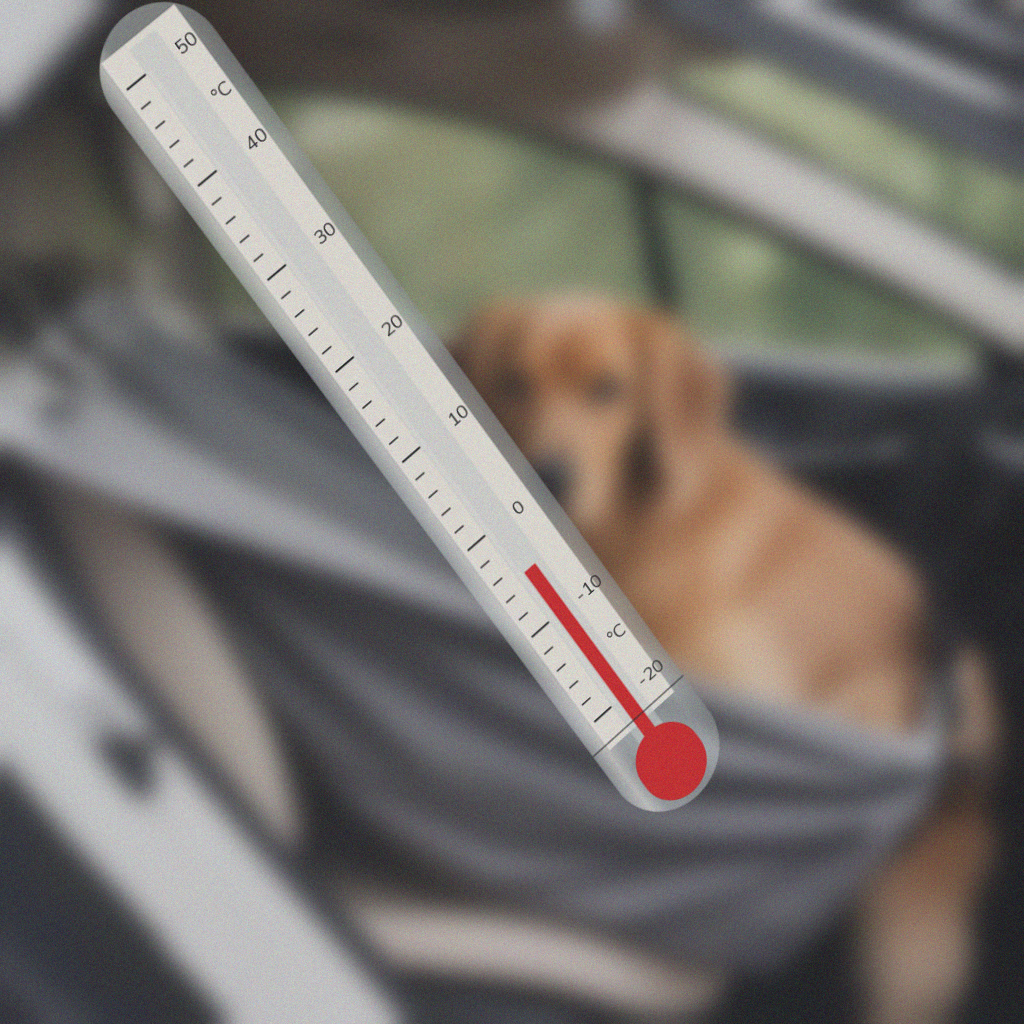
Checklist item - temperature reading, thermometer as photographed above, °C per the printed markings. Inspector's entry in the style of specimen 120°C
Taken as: -5°C
